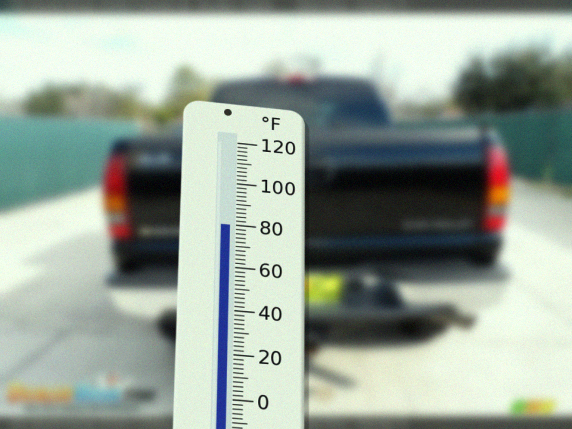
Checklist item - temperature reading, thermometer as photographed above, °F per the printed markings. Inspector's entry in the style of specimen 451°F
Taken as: 80°F
